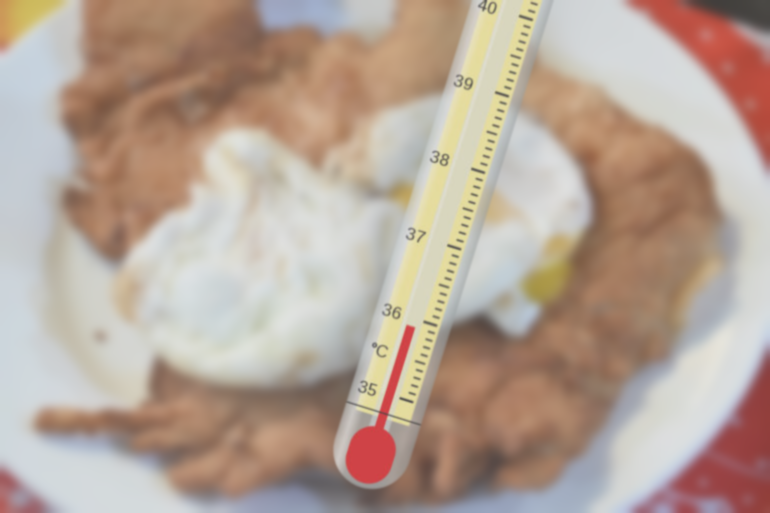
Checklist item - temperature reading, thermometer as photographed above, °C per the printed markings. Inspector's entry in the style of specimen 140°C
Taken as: 35.9°C
